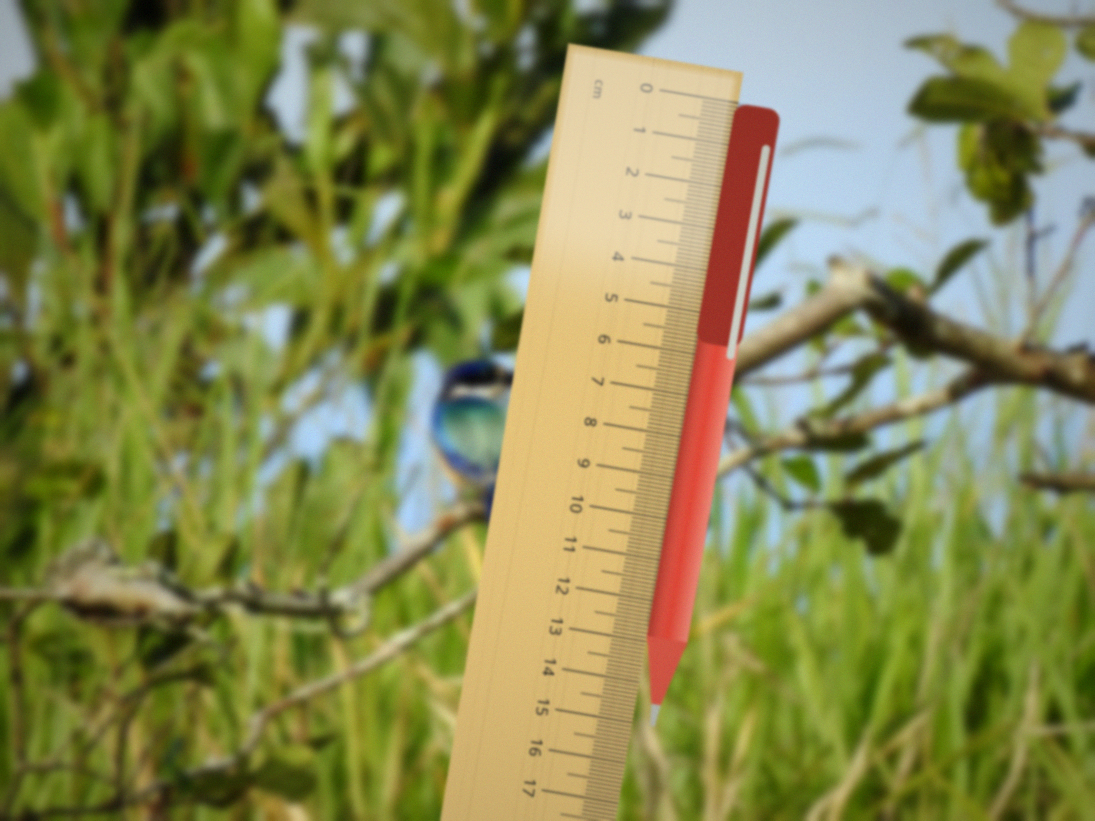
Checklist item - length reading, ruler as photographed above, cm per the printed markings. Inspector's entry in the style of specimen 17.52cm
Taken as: 15cm
